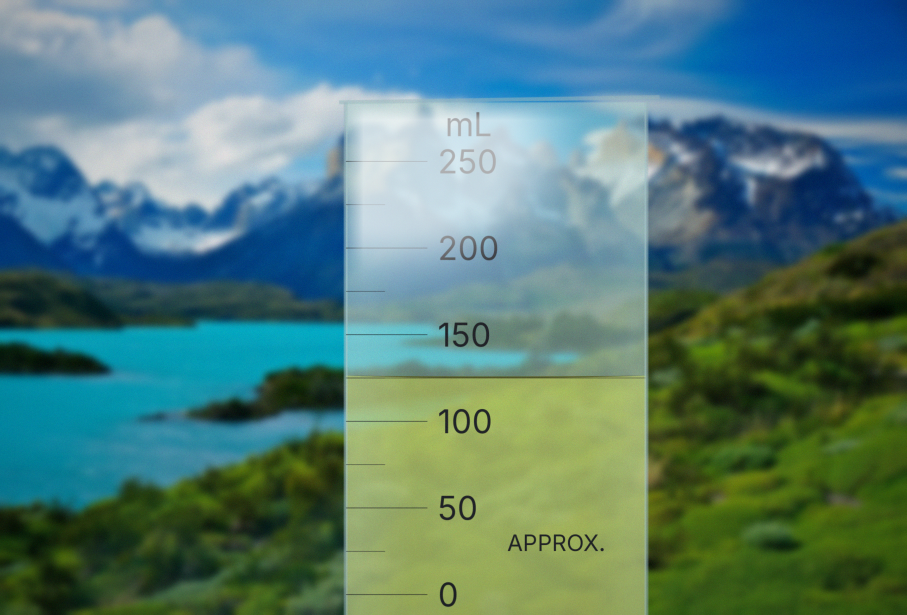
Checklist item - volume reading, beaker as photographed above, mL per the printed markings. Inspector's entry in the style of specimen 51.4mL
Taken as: 125mL
